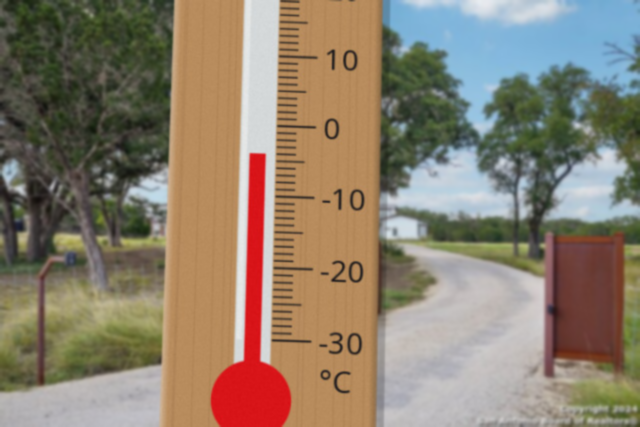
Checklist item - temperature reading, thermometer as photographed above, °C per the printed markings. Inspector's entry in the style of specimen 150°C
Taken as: -4°C
